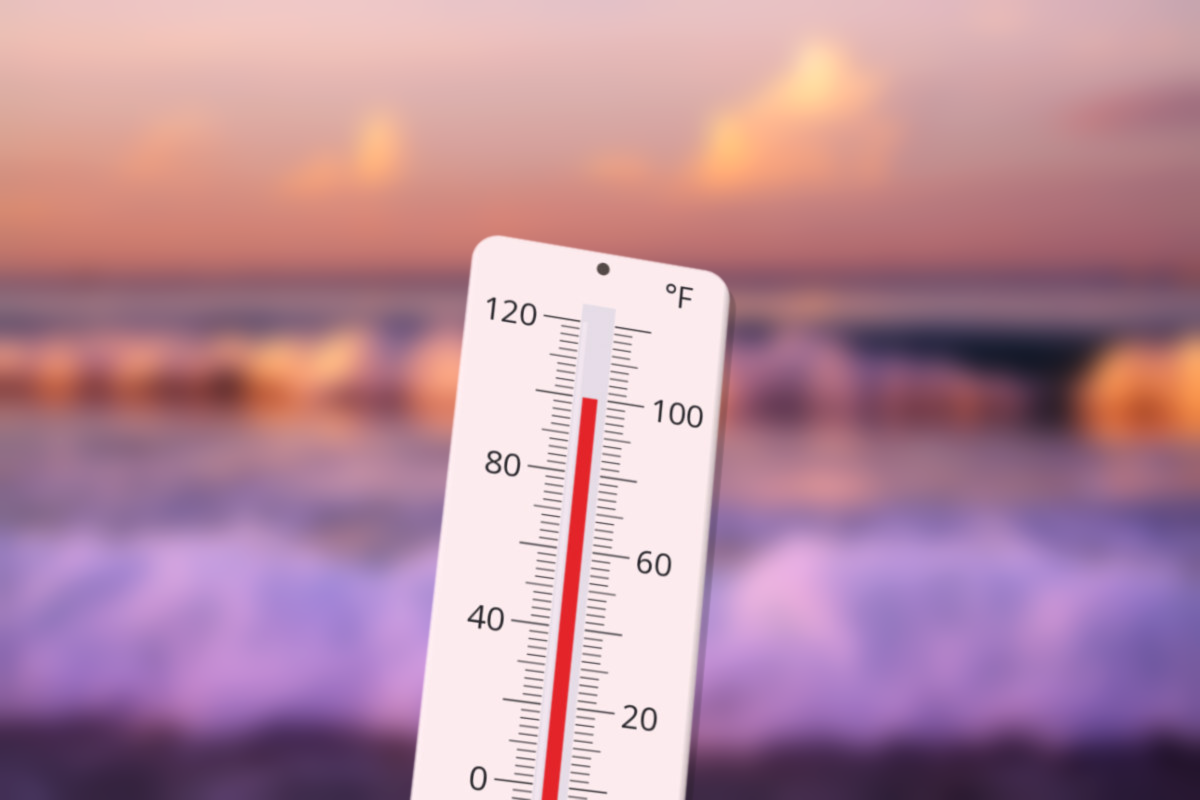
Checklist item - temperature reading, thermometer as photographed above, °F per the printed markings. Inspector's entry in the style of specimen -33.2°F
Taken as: 100°F
